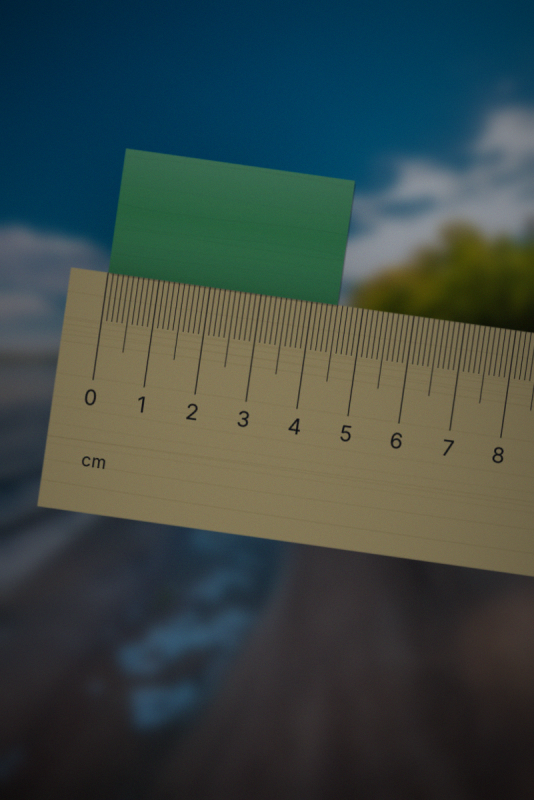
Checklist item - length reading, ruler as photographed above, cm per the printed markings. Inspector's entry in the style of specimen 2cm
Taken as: 4.5cm
